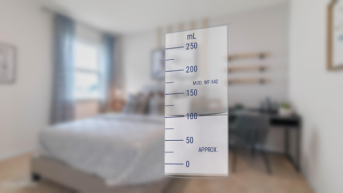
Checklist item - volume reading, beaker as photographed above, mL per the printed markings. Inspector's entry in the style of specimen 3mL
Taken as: 100mL
